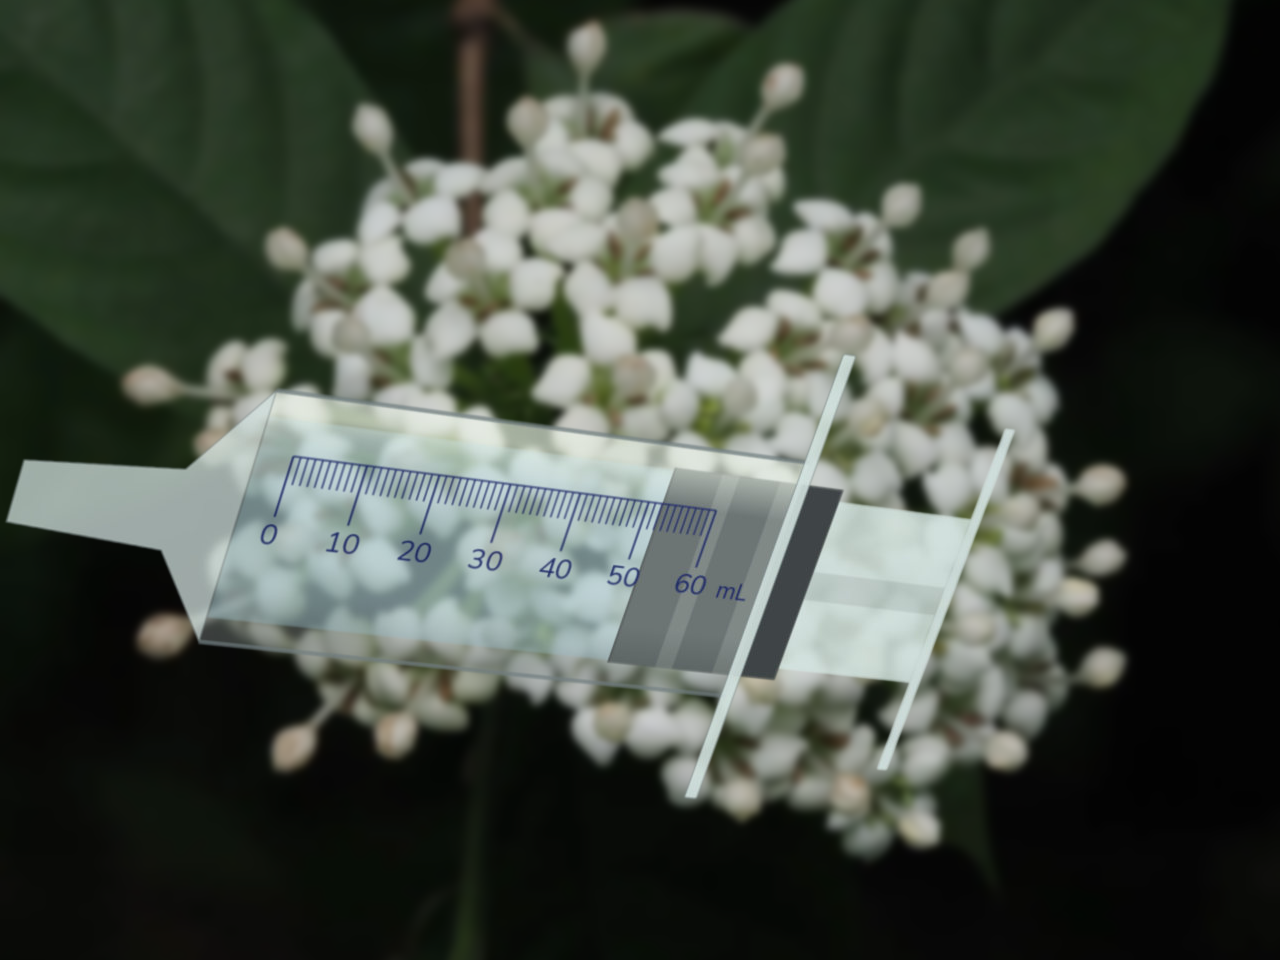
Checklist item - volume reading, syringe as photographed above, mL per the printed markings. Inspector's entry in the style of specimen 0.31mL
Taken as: 52mL
